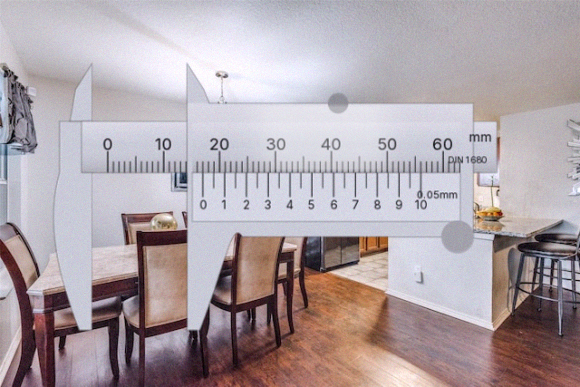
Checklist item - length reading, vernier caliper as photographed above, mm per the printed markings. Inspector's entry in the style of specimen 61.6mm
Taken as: 17.0mm
